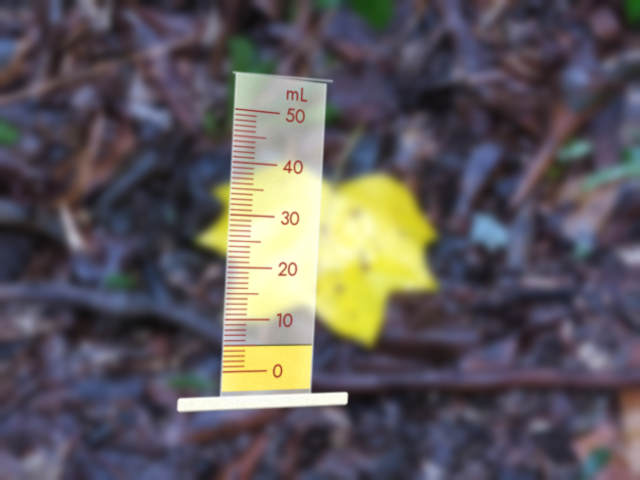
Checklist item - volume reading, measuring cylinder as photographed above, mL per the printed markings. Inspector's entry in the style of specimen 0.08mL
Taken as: 5mL
